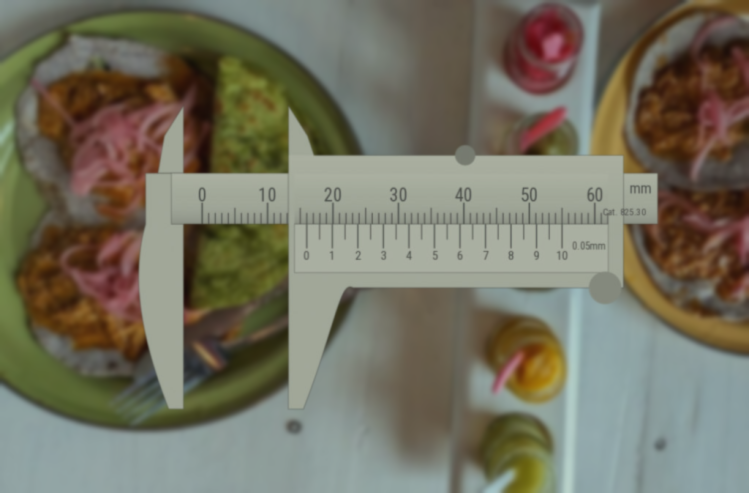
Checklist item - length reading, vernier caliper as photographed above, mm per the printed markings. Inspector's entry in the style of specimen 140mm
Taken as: 16.0mm
